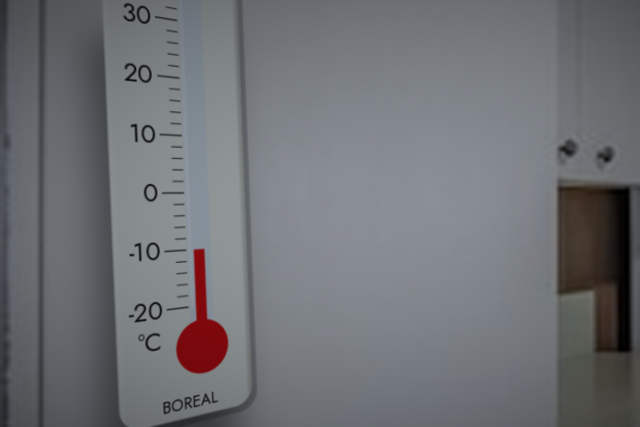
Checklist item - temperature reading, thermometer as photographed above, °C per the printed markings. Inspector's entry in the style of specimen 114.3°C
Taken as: -10°C
